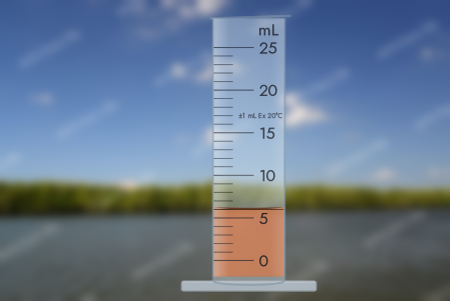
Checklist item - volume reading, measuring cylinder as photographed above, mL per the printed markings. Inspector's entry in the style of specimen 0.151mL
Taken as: 6mL
